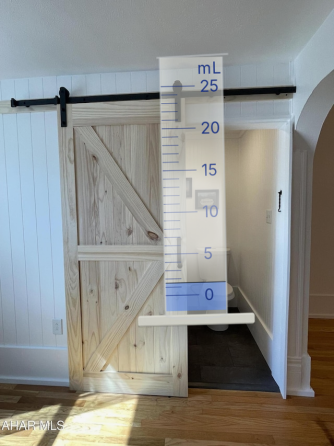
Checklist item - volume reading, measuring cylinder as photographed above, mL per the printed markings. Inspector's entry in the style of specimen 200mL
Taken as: 1.5mL
